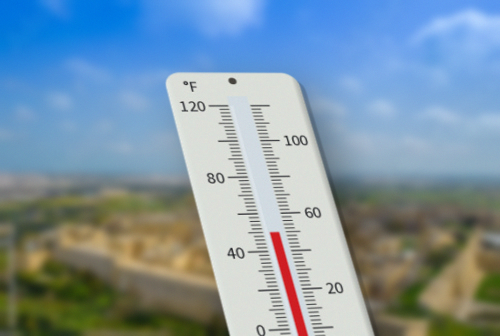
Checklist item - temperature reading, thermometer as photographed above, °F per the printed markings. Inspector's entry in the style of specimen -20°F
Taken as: 50°F
